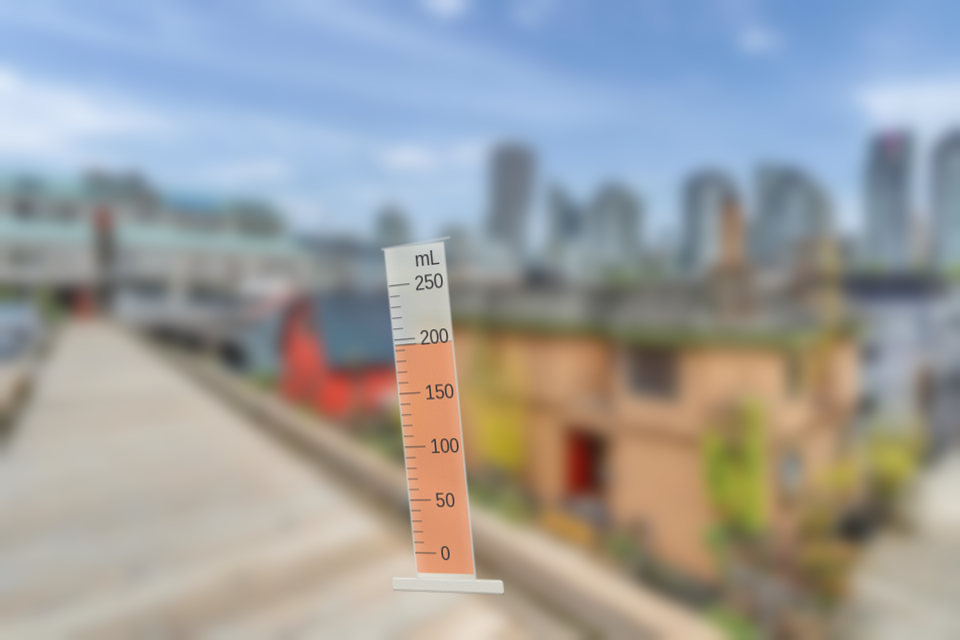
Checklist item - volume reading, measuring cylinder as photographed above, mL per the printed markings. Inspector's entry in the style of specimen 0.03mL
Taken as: 195mL
